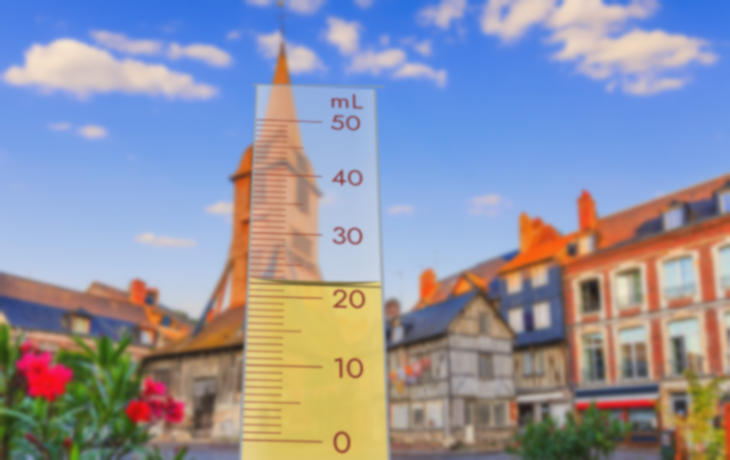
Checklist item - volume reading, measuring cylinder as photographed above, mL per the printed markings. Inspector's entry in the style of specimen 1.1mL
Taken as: 22mL
